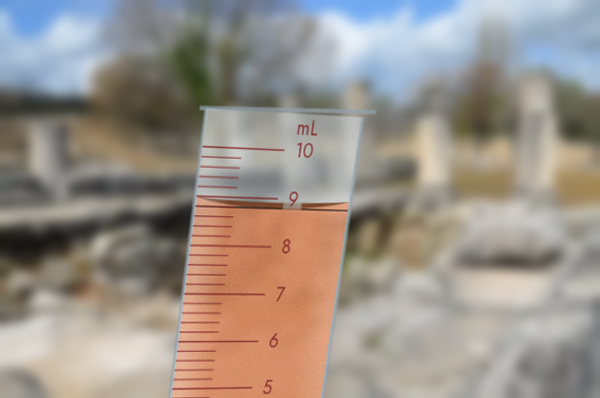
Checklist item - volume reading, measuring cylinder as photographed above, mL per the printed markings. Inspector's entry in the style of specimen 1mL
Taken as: 8.8mL
